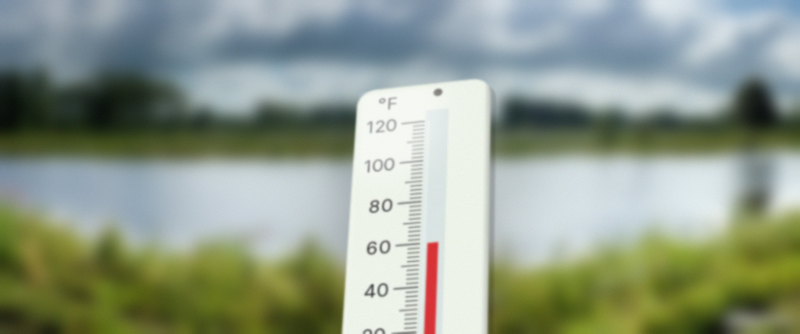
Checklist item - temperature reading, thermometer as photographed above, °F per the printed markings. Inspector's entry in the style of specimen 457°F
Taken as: 60°F
